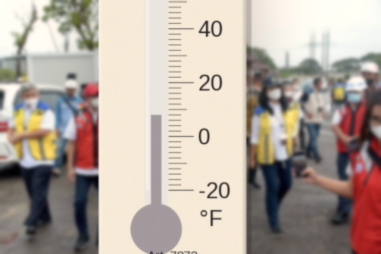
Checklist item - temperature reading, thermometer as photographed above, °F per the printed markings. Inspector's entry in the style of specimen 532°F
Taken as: 8°F
